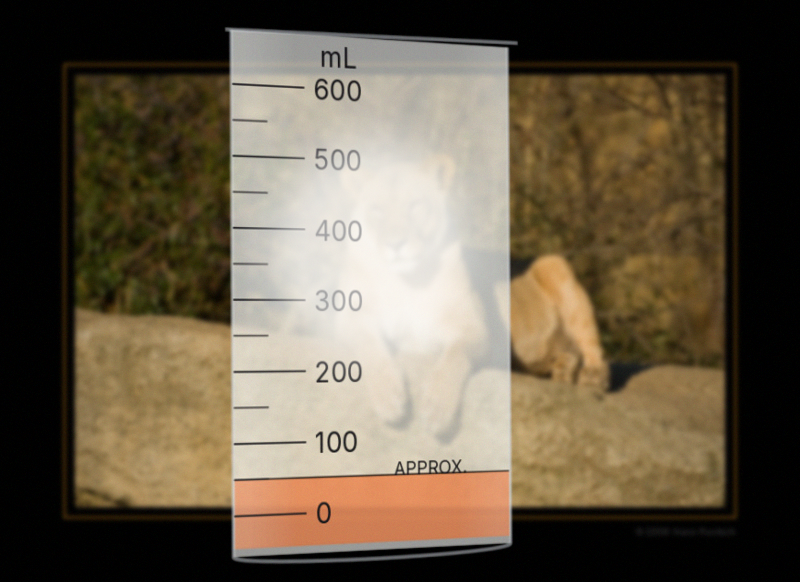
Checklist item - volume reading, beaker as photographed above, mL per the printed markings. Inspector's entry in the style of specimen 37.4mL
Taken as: 50mL
